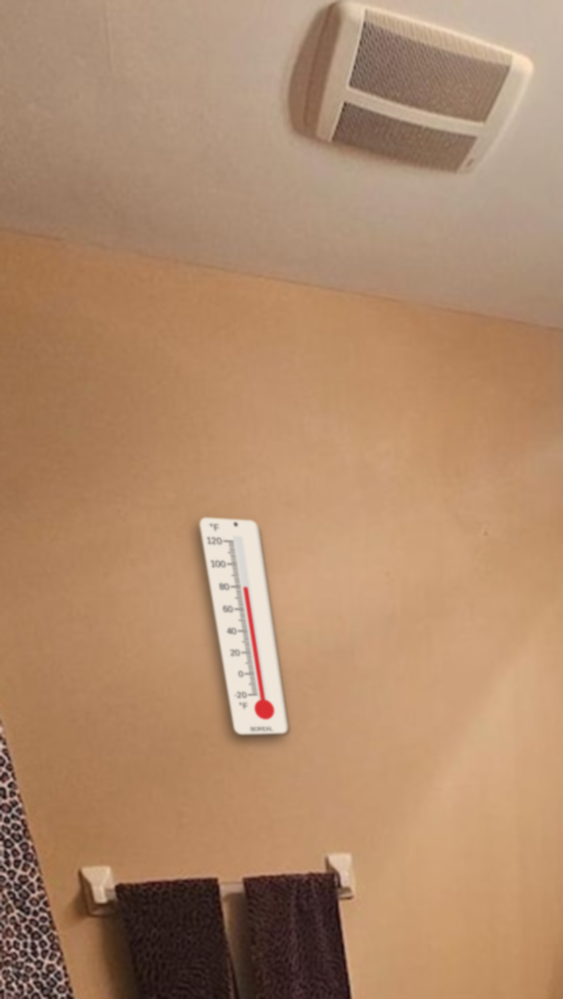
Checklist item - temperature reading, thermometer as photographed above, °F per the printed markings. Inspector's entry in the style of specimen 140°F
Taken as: 80°F
